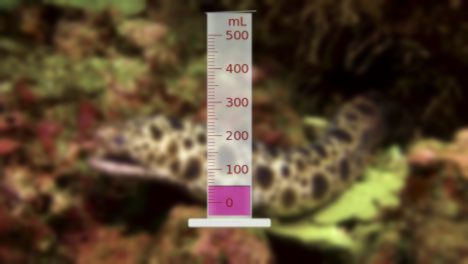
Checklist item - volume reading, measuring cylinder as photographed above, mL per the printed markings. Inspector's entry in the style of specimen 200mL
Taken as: 50mL
